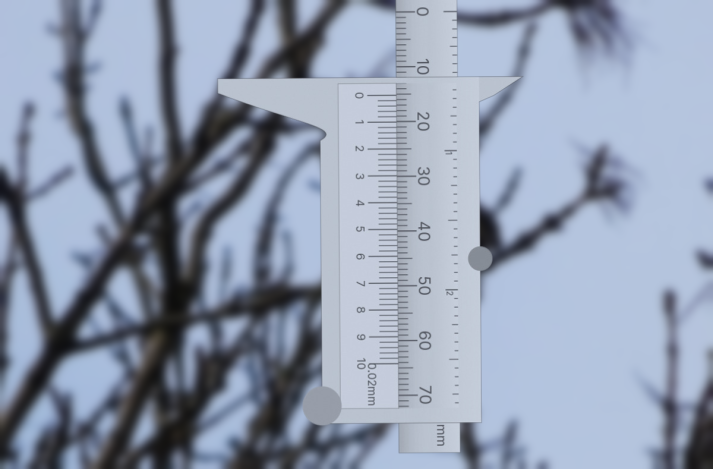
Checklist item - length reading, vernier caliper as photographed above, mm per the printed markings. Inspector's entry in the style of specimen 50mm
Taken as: 15.2mm
